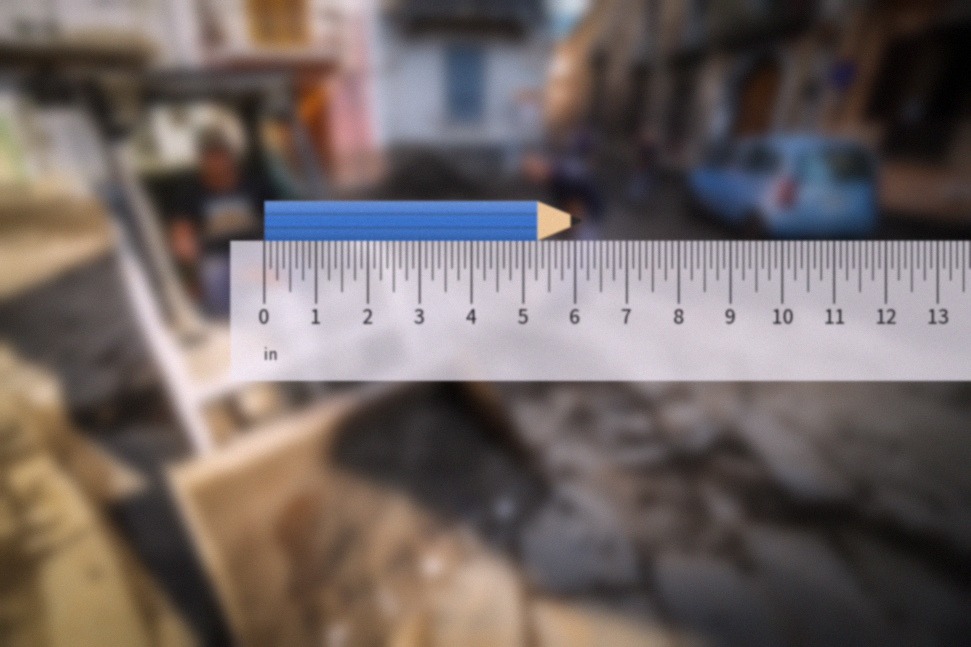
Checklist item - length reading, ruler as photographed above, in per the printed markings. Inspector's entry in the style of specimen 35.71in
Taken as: 6.125in
